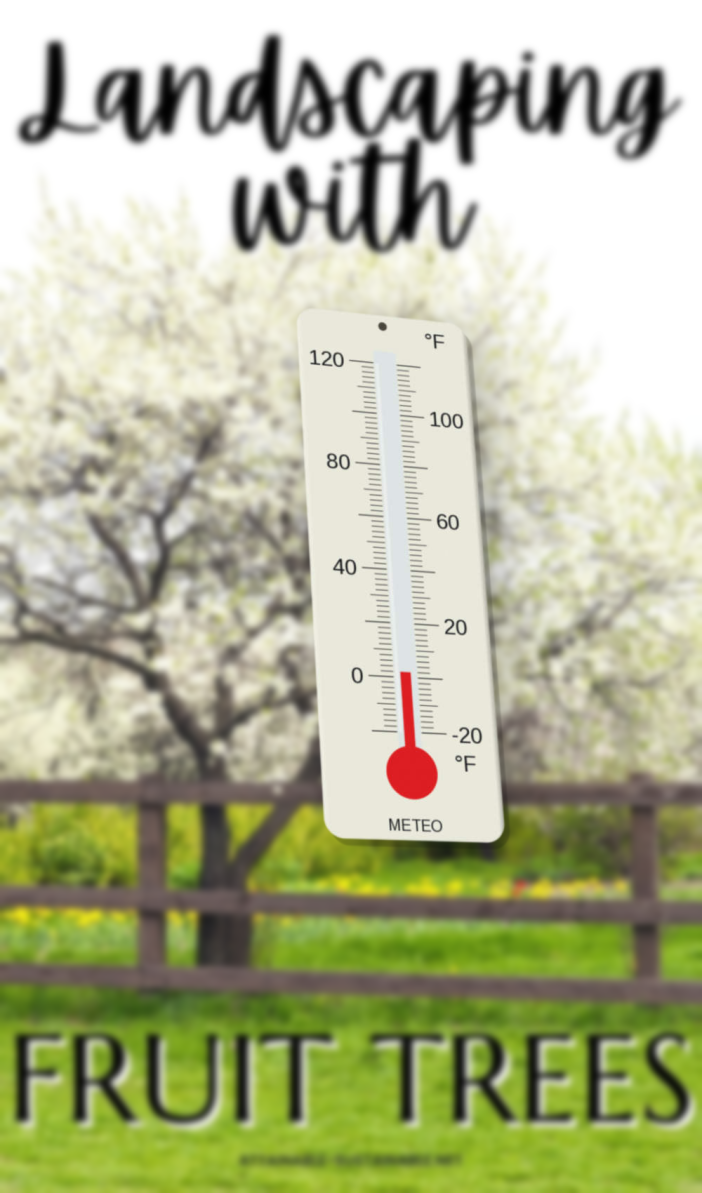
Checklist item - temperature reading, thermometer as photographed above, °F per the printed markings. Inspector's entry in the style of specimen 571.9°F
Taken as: 2°F
